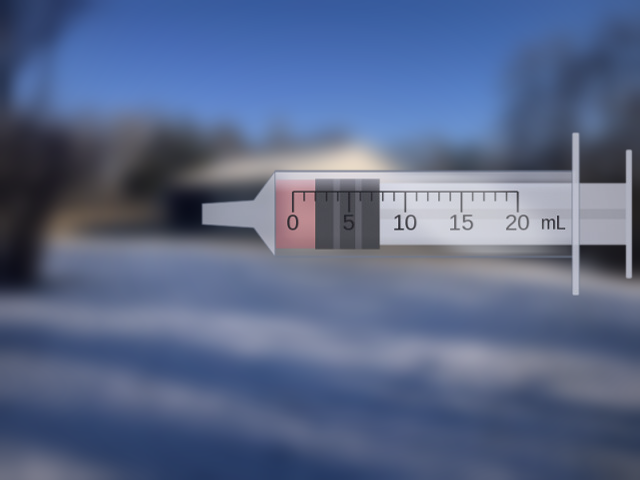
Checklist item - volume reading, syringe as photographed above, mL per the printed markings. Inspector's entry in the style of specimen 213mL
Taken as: 2mL
